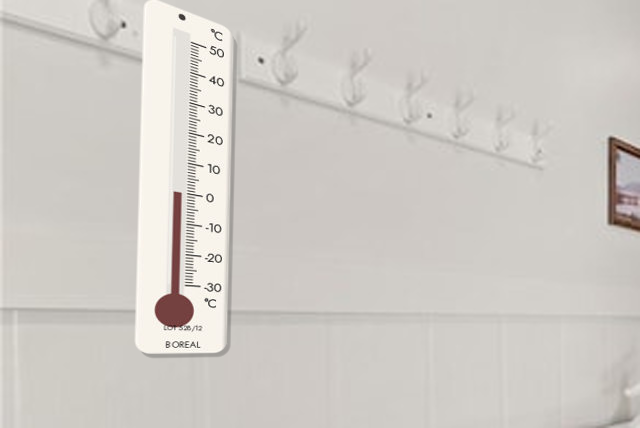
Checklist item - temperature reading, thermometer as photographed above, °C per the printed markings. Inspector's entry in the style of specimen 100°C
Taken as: 0°C
